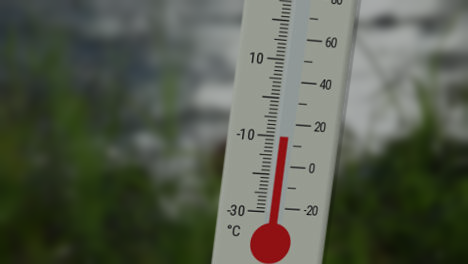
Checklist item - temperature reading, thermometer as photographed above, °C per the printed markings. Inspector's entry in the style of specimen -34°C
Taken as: -10°C
